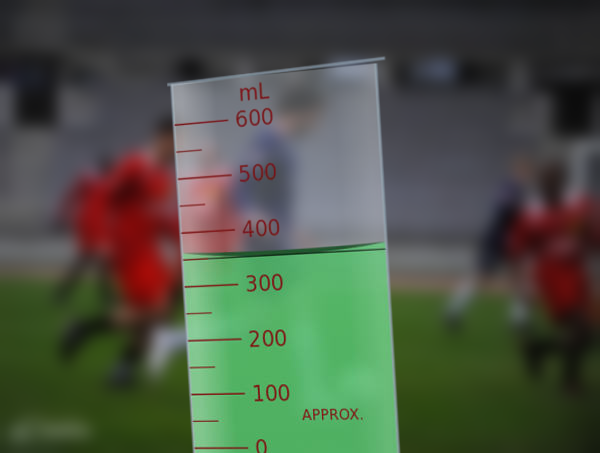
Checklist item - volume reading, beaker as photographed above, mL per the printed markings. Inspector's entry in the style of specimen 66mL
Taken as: 350mL
